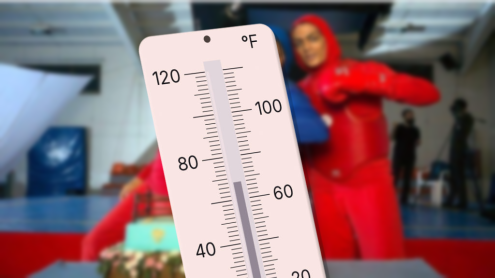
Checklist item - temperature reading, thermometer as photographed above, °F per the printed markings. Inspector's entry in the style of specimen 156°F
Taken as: 68°F
